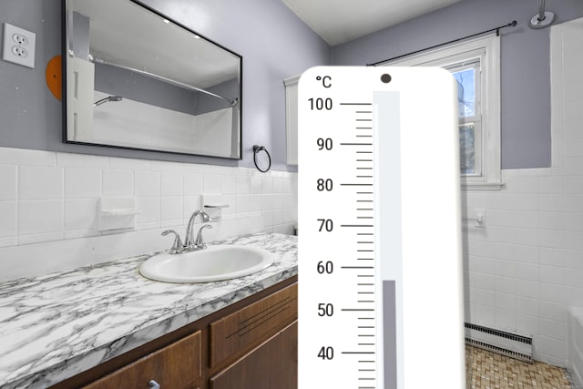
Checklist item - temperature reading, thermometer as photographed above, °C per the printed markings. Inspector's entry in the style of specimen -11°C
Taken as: 57°C
